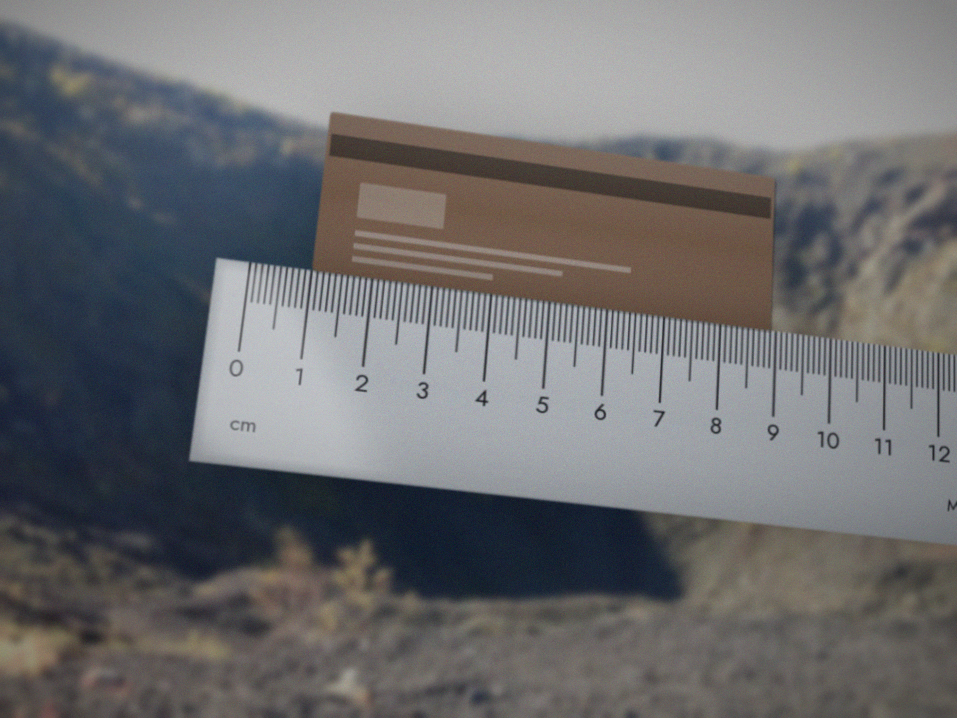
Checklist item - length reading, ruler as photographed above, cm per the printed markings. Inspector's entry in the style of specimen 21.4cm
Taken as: 7.9cm
